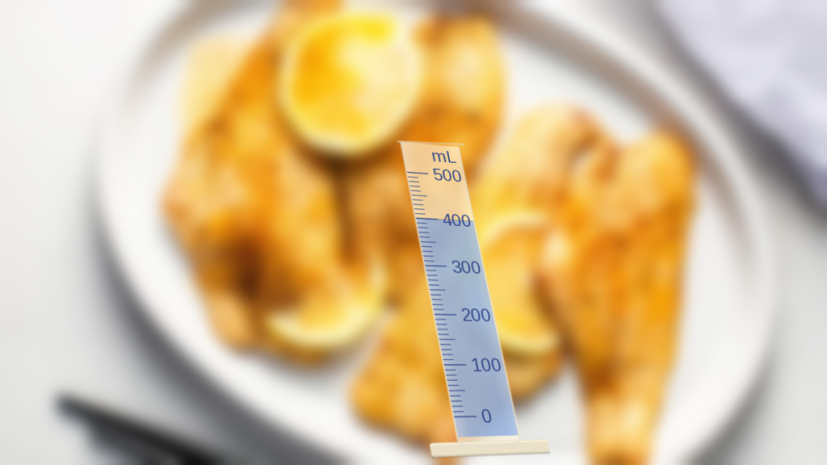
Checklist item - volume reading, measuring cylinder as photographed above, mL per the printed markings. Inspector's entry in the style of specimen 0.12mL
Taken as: 400mL
